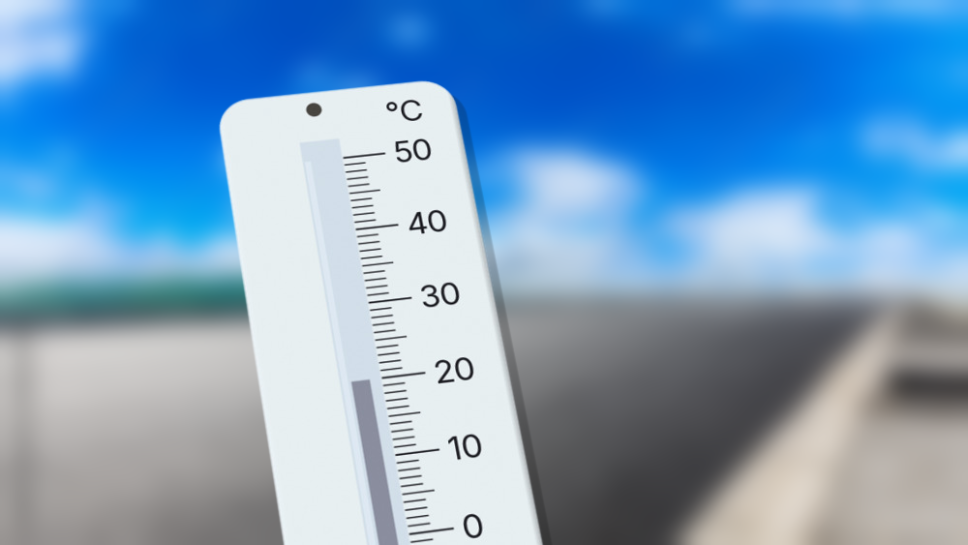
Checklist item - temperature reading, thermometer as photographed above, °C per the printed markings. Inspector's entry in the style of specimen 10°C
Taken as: 20°C
